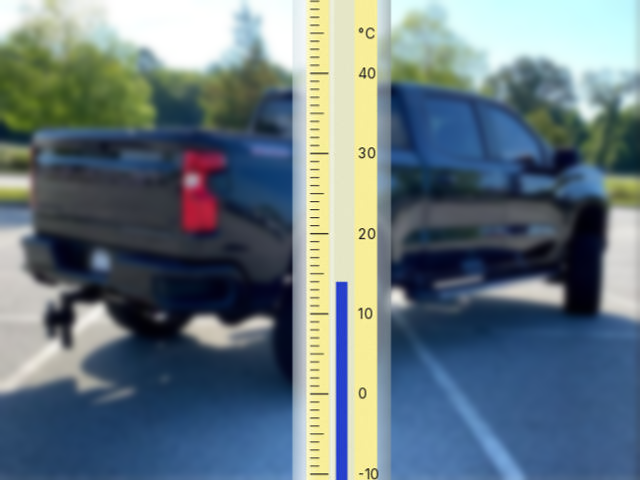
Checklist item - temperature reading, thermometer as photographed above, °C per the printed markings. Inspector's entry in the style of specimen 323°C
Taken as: 14°C
